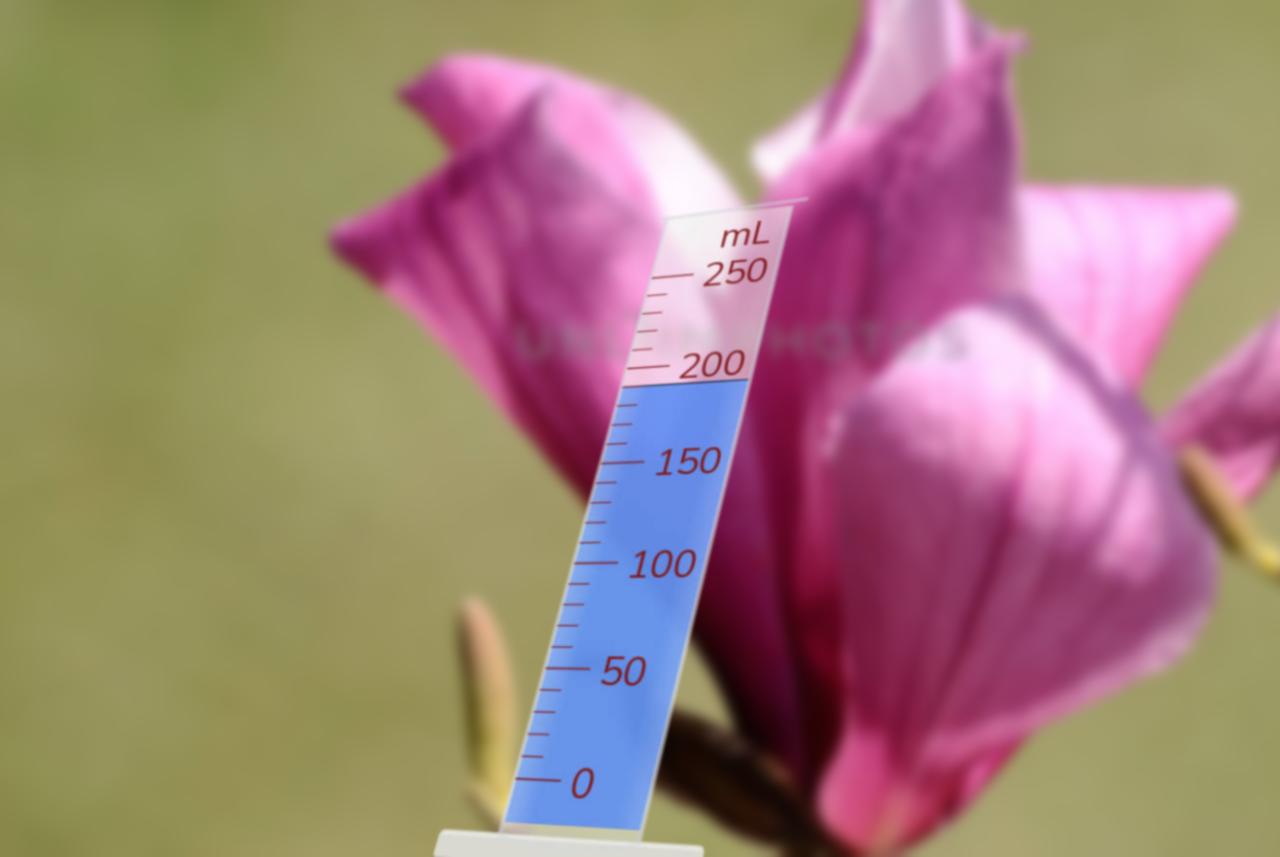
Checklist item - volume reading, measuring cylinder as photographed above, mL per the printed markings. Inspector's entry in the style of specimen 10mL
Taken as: 190mL
